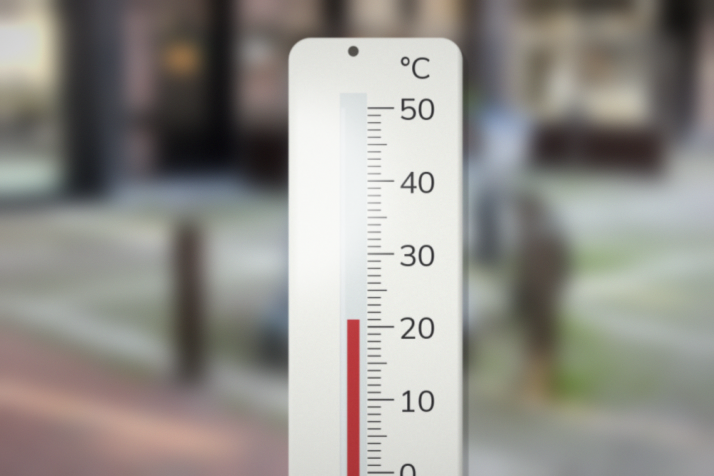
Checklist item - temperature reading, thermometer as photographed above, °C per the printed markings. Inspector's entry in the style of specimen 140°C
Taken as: 21°C
